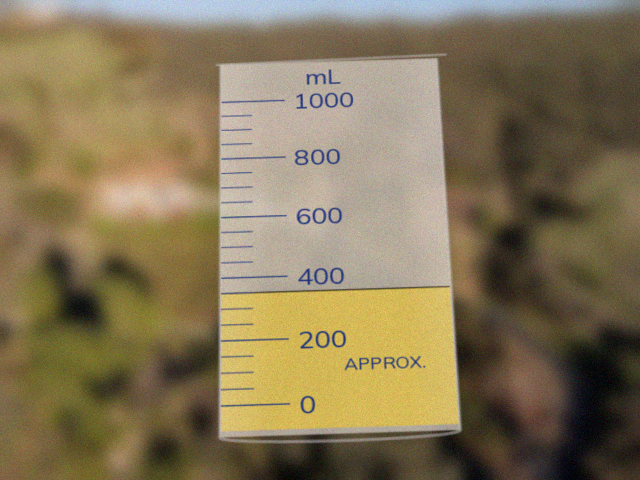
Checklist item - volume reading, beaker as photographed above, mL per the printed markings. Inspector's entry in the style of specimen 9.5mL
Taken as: 350mL
